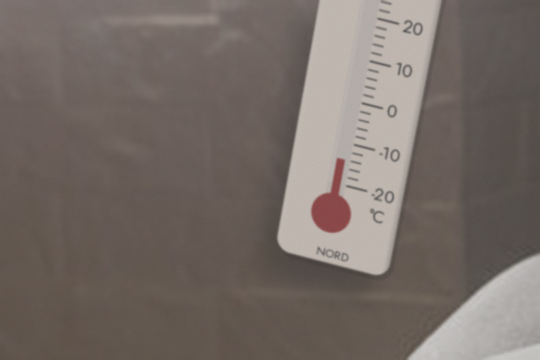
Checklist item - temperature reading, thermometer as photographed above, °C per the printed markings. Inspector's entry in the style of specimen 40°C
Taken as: -14°C
